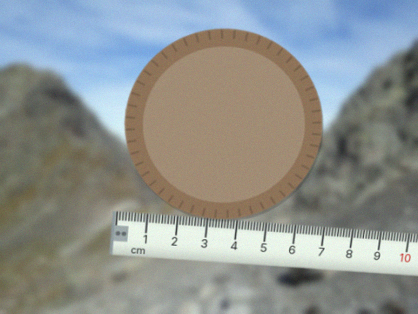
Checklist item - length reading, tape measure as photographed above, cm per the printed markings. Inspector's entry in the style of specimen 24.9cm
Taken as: 6.5cm
